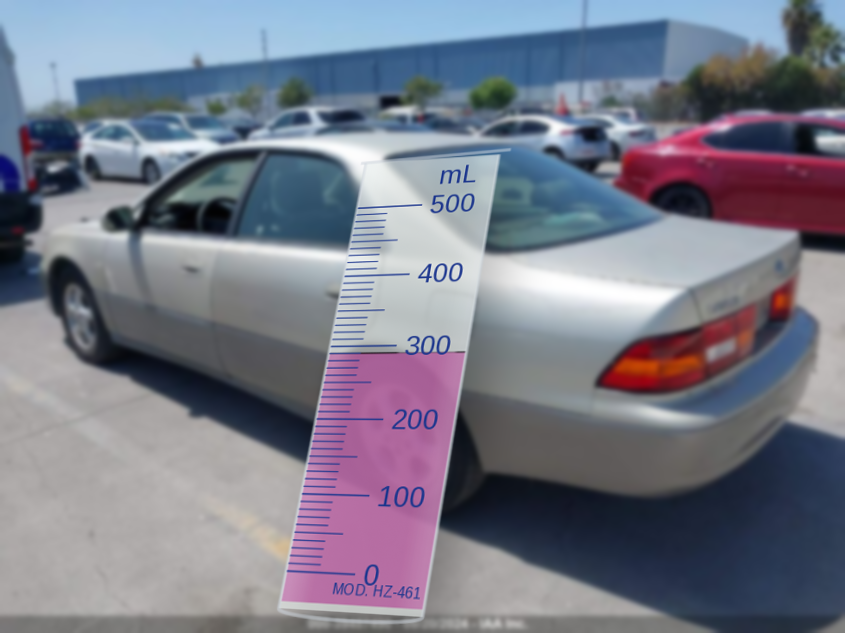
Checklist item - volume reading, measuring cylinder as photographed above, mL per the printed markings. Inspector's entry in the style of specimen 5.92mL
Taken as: 290mL
